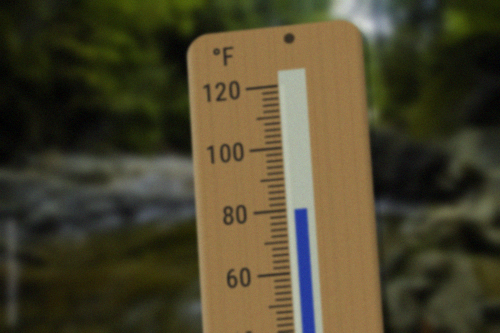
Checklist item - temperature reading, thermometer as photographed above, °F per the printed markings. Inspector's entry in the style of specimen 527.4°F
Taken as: 80°F
